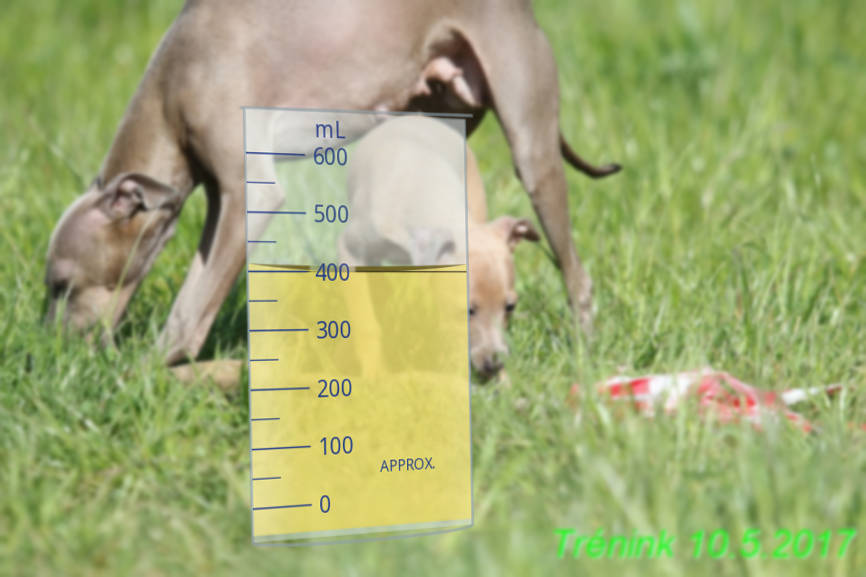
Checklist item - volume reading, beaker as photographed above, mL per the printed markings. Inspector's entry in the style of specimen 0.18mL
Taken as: 400mL
